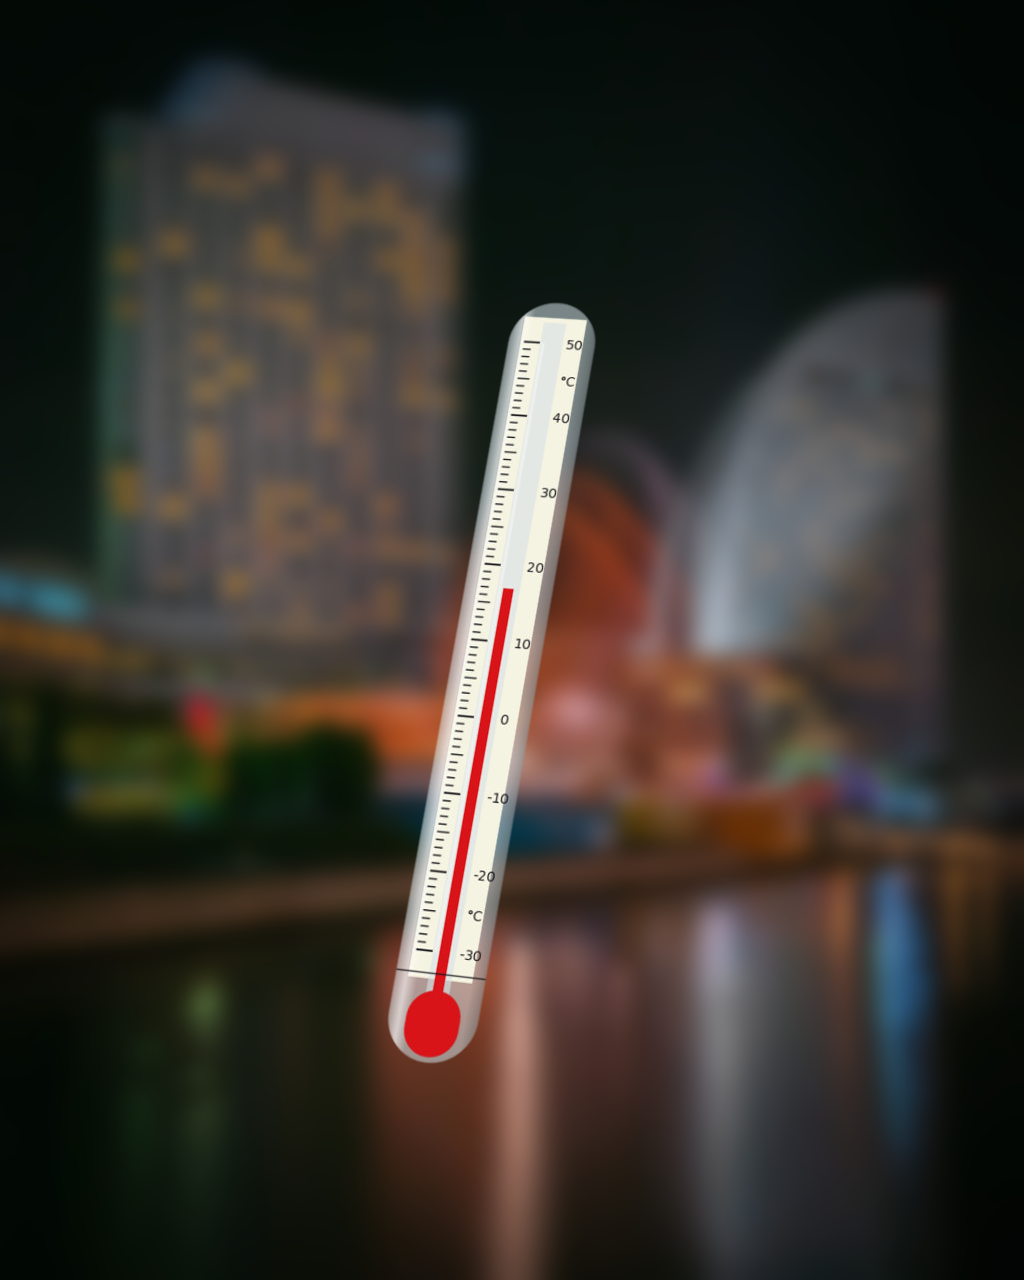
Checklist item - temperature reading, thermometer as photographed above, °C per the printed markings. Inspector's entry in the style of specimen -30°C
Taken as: 17°C
